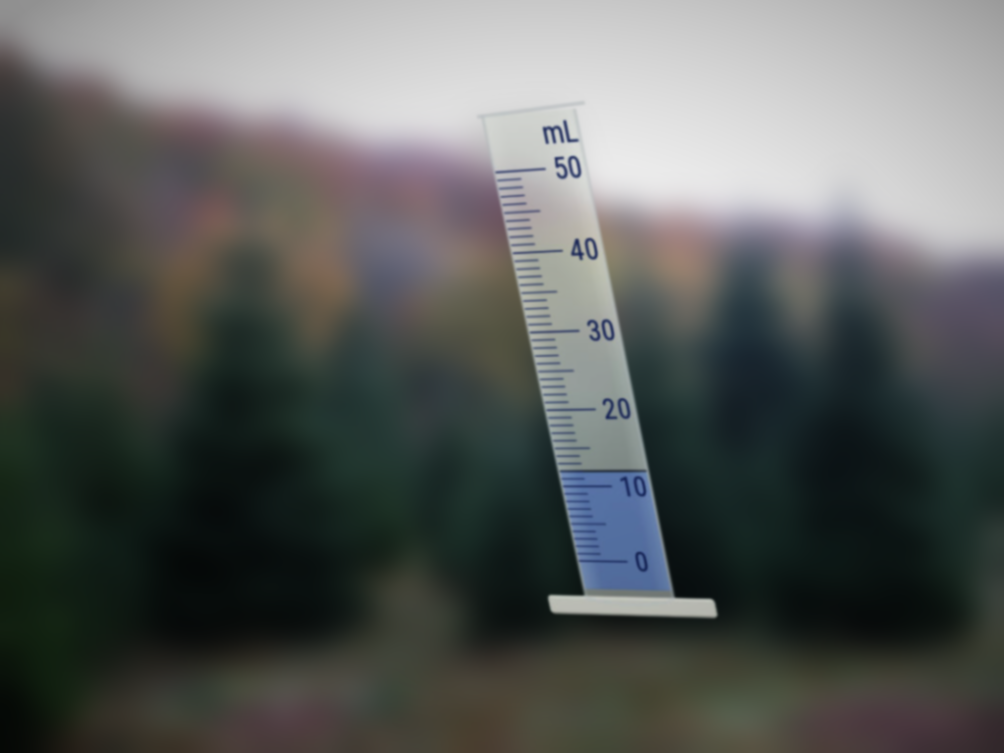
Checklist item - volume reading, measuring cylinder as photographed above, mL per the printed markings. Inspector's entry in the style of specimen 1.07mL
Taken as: 12mL
